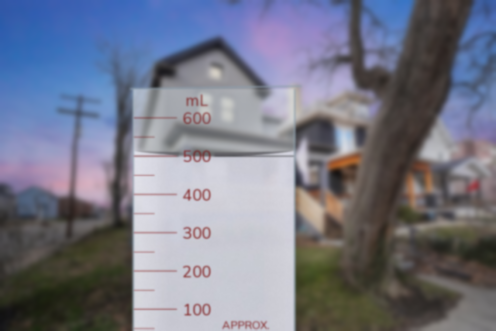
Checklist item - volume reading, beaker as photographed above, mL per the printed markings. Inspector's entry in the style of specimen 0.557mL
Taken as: 500mL
